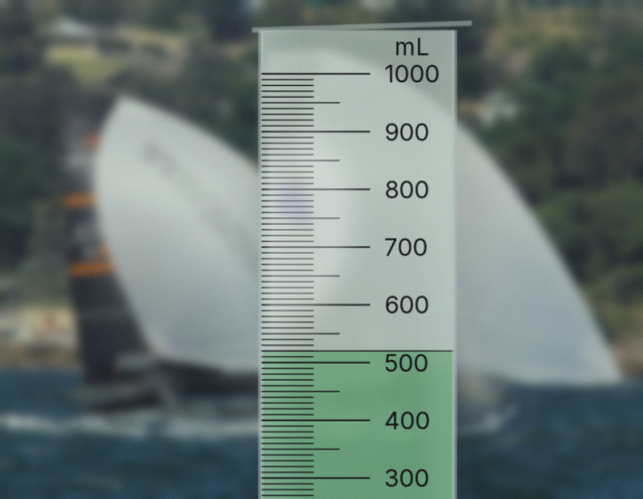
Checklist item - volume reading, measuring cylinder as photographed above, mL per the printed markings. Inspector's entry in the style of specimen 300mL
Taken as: 520mL
